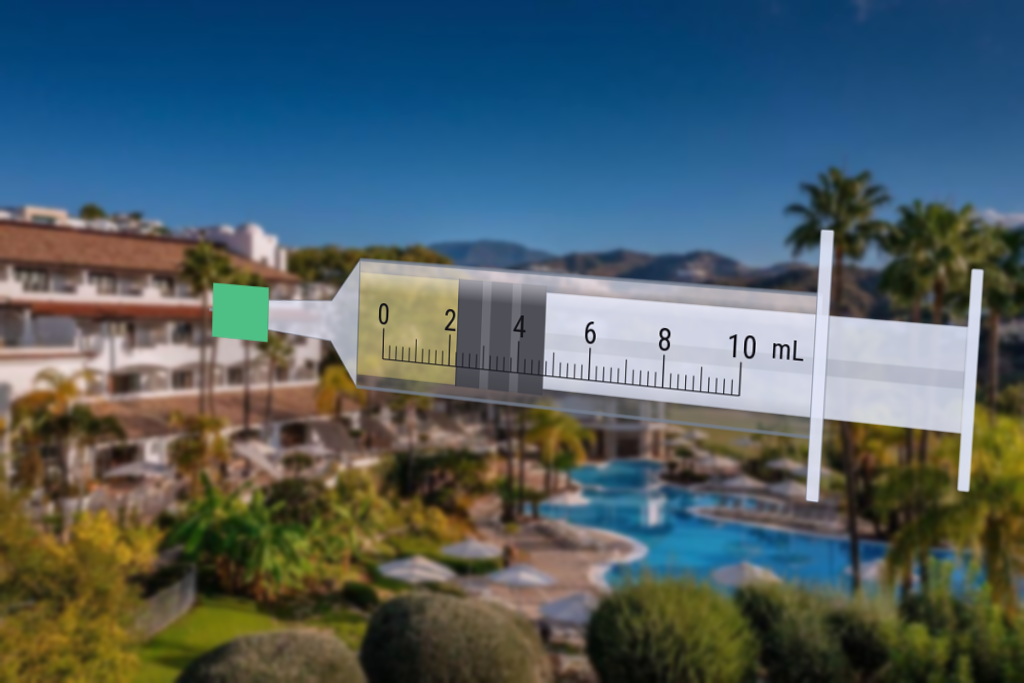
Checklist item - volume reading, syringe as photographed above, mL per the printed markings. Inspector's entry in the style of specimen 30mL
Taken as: 2.2mL
